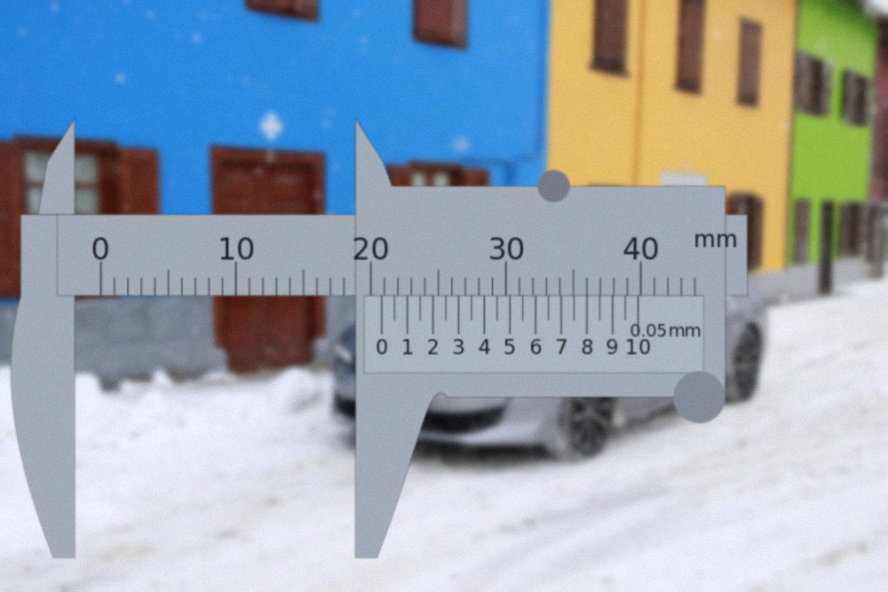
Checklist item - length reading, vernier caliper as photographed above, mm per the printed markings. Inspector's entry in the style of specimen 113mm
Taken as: 20.8mm
